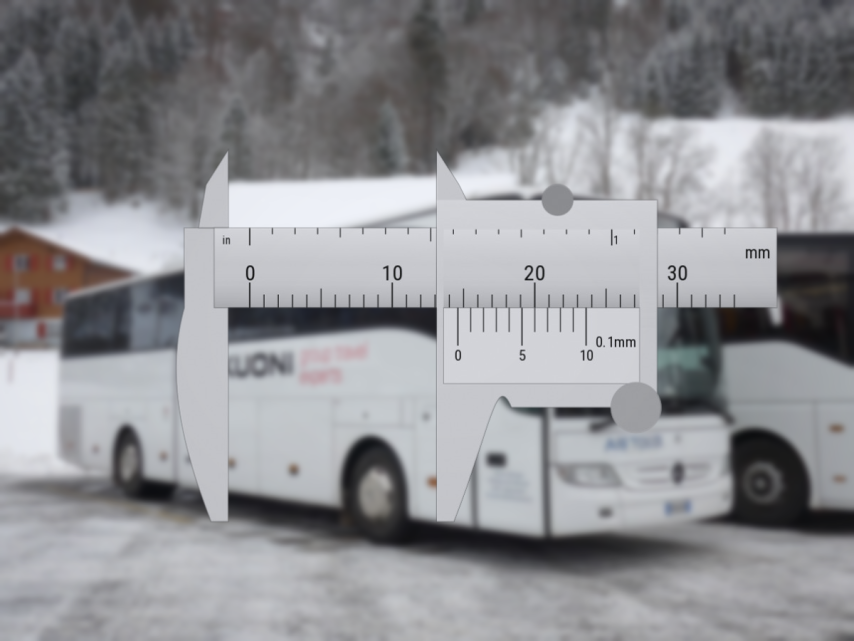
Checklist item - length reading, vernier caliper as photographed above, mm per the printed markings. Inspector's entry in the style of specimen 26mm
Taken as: 14.6mm
